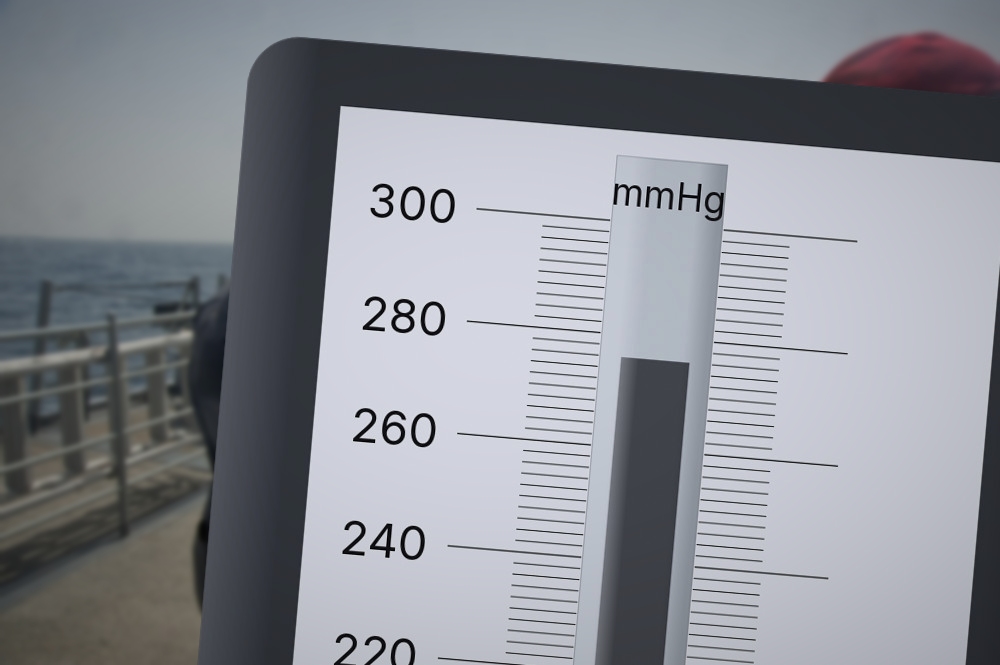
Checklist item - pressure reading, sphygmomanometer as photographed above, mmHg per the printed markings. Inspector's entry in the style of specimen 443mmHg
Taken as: 276mmHg
